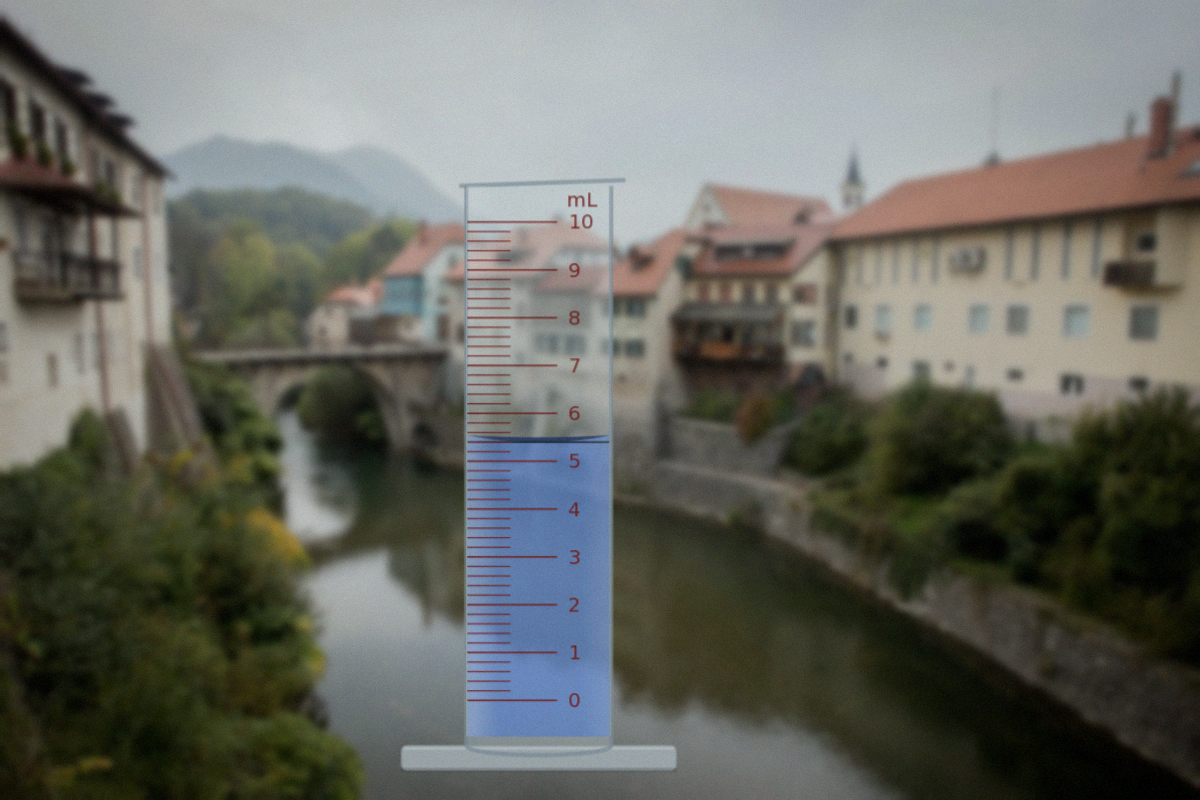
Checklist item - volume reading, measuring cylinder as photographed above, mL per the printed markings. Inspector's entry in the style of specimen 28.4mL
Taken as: 5.4mL
